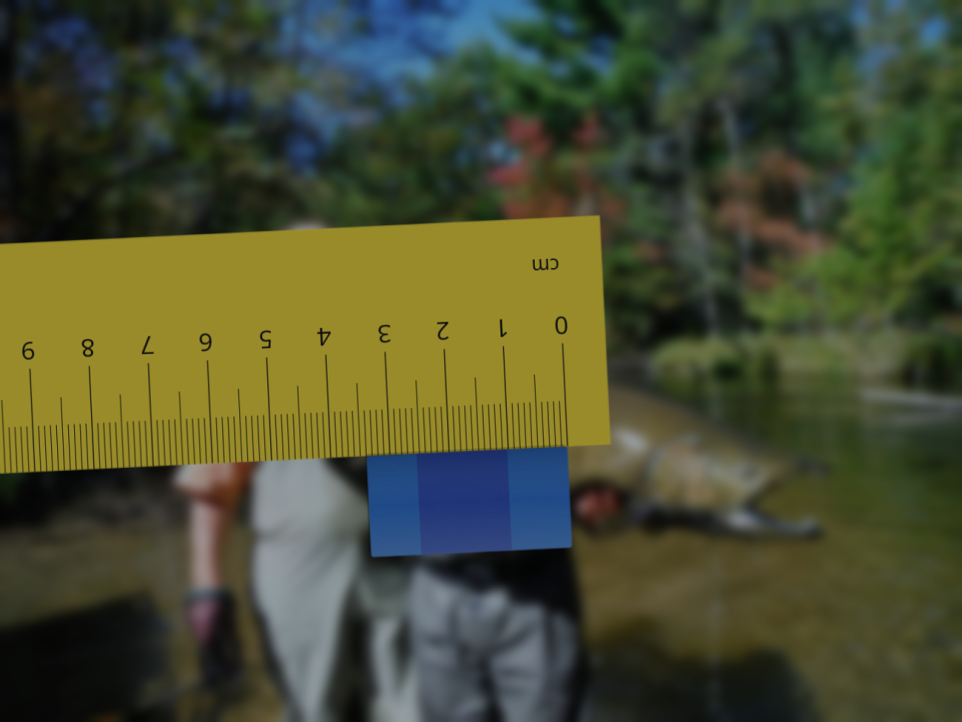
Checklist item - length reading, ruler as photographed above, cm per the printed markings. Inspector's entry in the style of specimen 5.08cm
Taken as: 3.4cm
